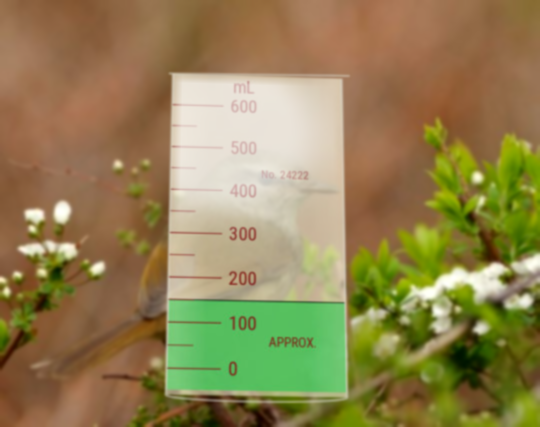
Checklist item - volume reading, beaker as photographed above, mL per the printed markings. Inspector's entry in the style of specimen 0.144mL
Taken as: 150mL
